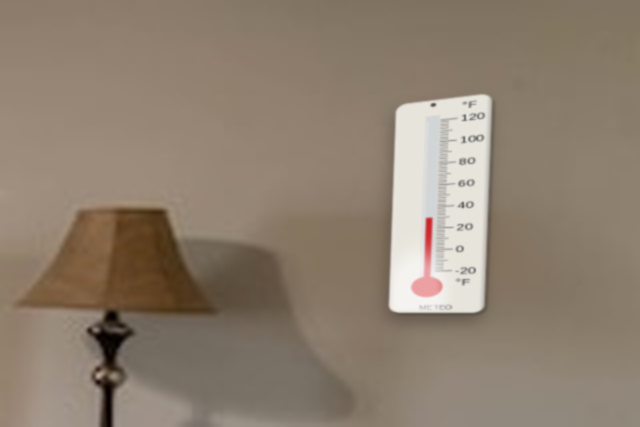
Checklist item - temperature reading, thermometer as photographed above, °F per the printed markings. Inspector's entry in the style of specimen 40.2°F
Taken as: 30°F
